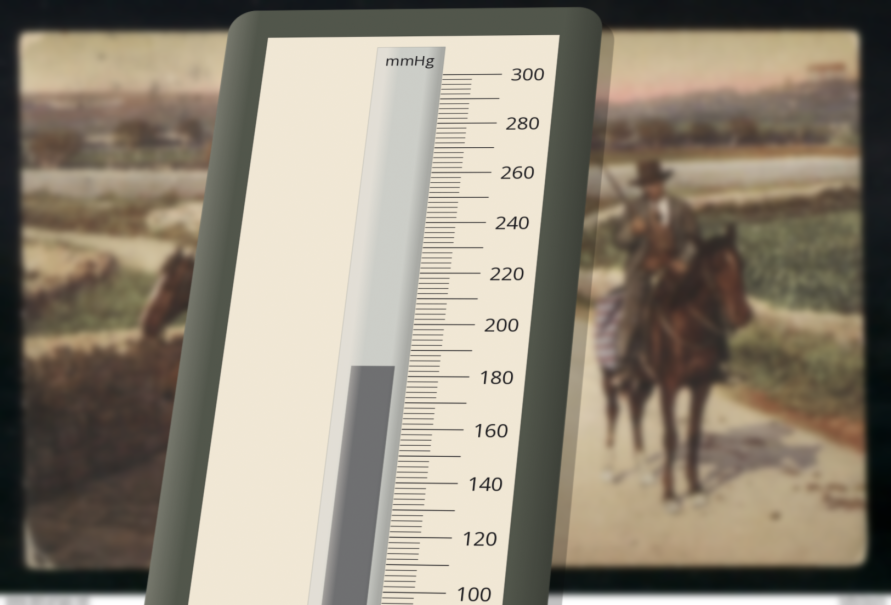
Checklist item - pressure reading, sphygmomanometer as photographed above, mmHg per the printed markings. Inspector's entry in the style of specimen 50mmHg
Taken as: 184mmHg
